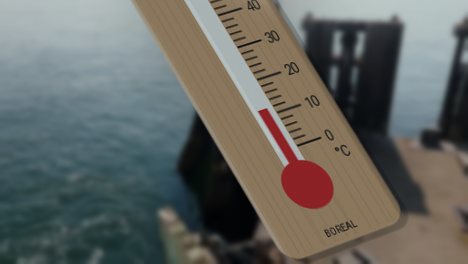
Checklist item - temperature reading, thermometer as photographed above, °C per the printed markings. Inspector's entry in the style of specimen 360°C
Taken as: 12°C
